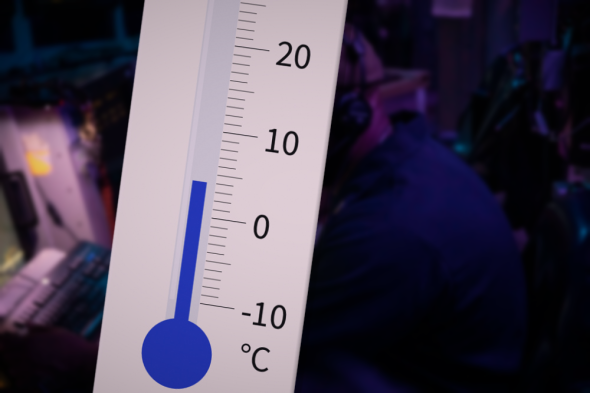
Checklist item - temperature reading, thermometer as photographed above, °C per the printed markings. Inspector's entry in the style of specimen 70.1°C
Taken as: 4°C
